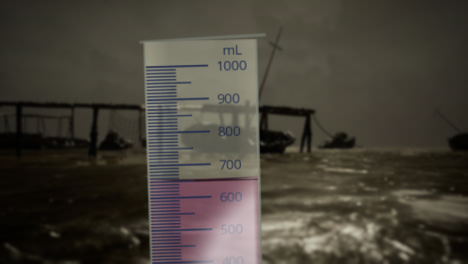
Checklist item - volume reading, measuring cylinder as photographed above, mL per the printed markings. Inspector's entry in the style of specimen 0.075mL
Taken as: 650mL
